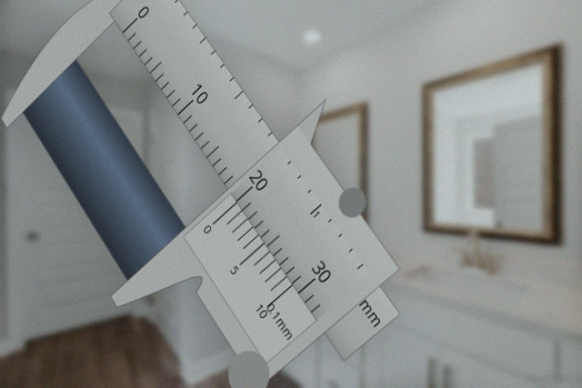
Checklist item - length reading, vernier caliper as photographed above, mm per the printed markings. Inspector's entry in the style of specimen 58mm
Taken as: 20.1mm
